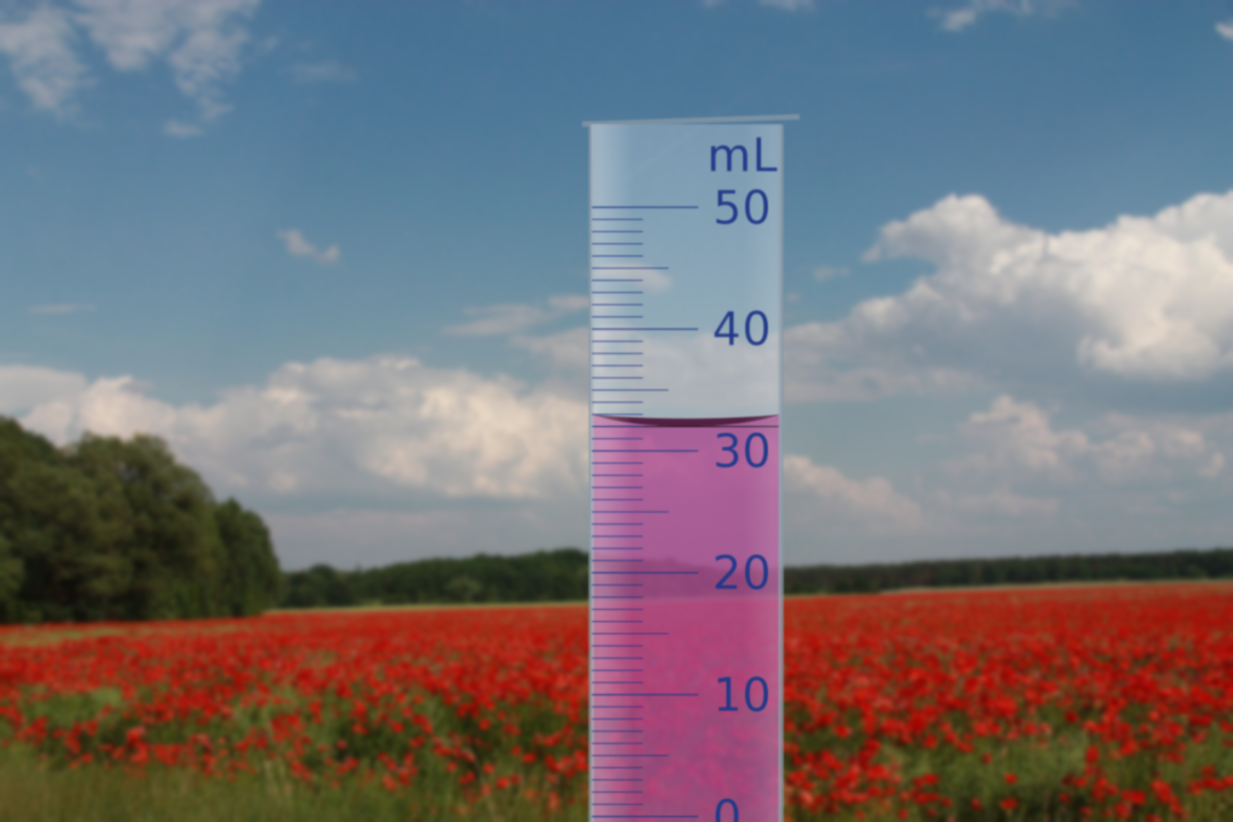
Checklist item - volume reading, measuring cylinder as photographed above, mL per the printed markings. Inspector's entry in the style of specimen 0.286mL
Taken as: 32mL
